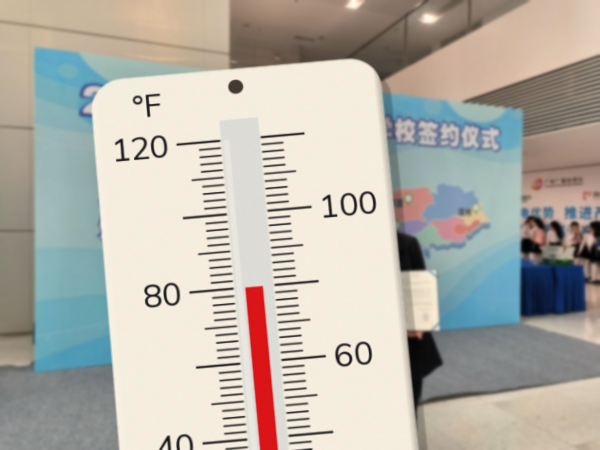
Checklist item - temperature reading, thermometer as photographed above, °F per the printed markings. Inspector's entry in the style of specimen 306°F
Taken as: 80°F
